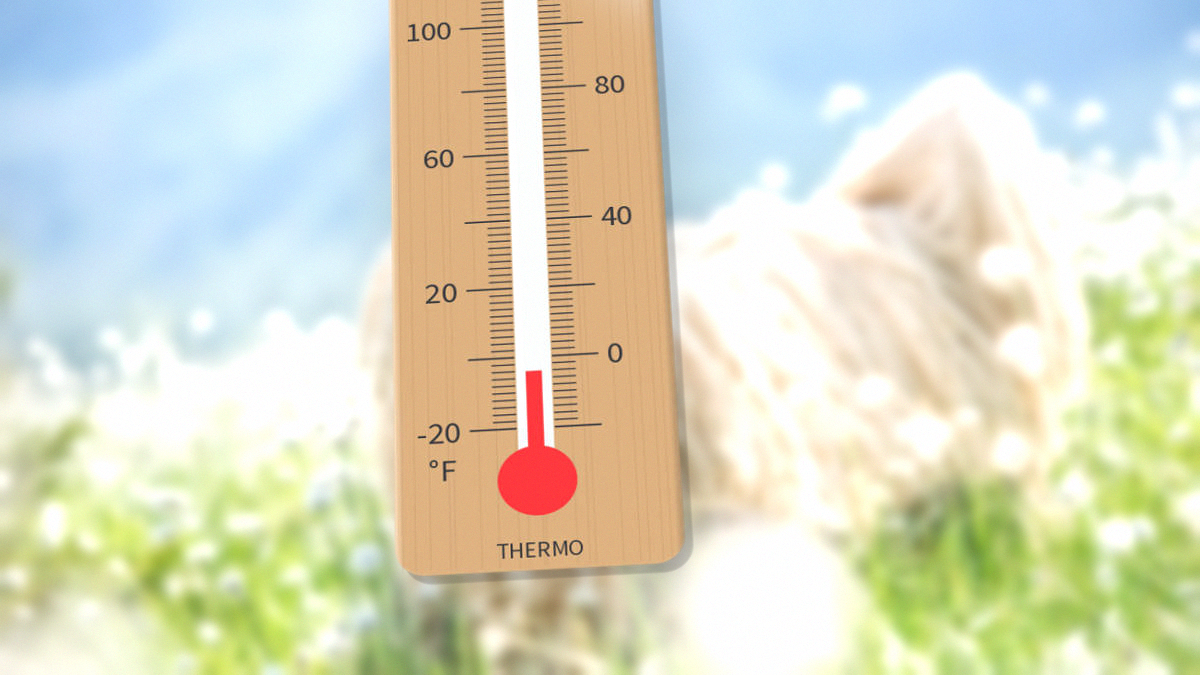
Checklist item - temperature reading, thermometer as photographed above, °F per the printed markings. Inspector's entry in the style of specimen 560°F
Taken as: -4°F
